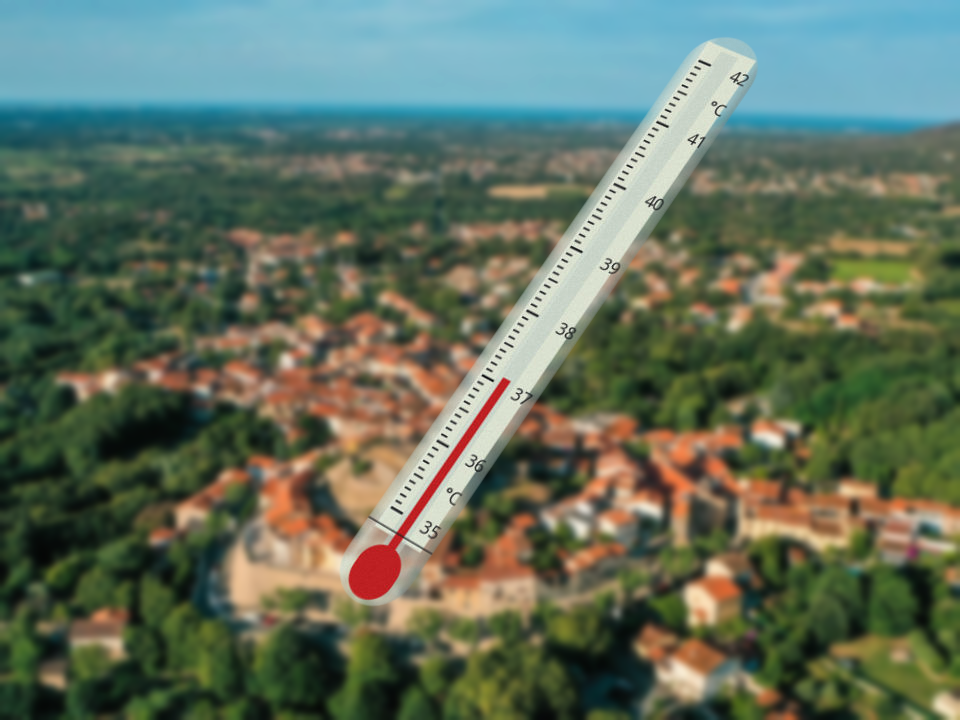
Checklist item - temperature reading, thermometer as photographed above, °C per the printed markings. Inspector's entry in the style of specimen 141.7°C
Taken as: 37.1°C
